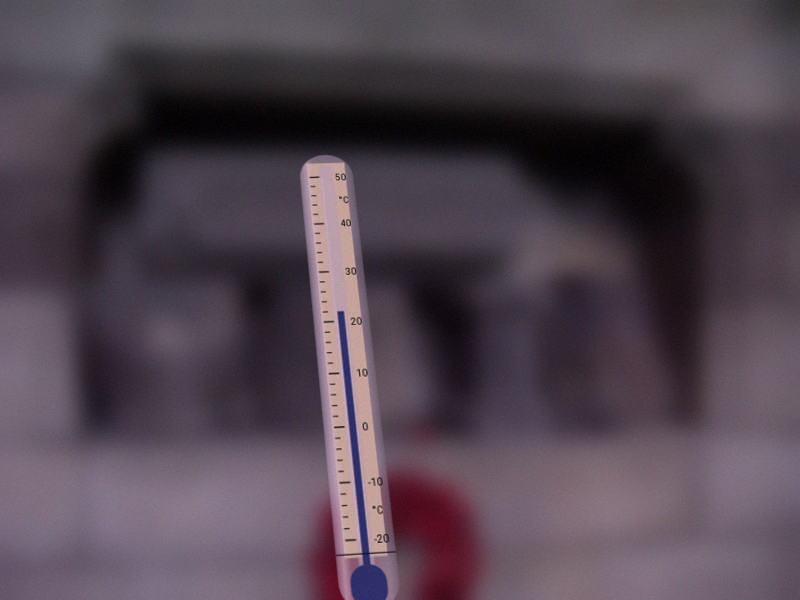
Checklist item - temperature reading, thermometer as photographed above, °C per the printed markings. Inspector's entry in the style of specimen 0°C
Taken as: 22°C
